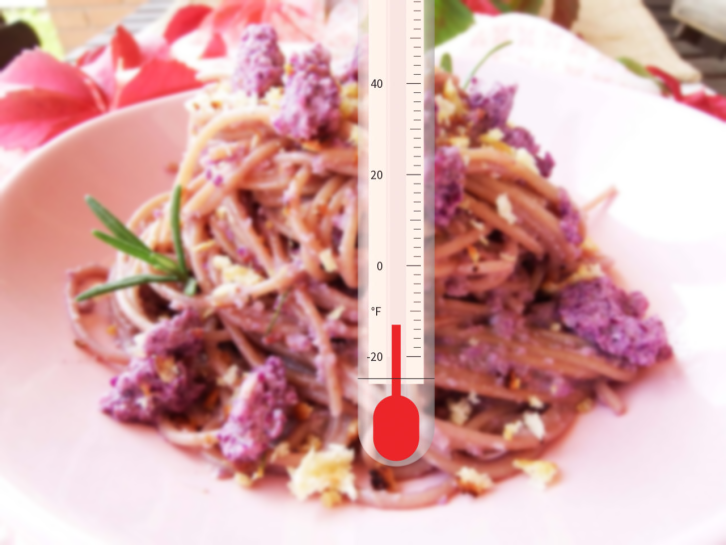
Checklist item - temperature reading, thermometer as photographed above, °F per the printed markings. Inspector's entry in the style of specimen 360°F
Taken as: -13°F
